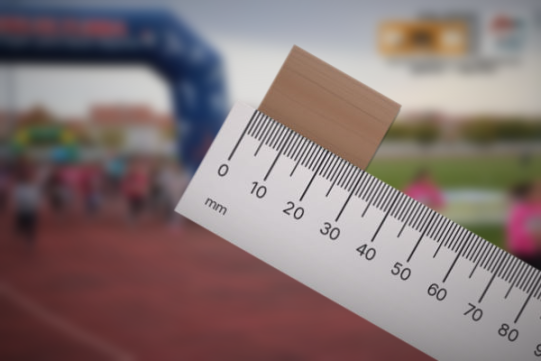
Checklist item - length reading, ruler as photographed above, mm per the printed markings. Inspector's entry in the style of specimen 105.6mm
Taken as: 30mm
